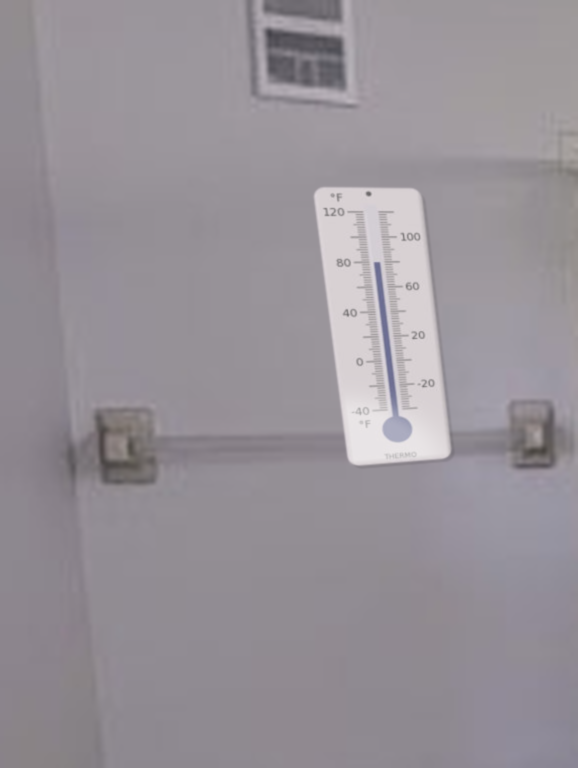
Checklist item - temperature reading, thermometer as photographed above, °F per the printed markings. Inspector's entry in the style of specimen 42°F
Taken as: 80°F
